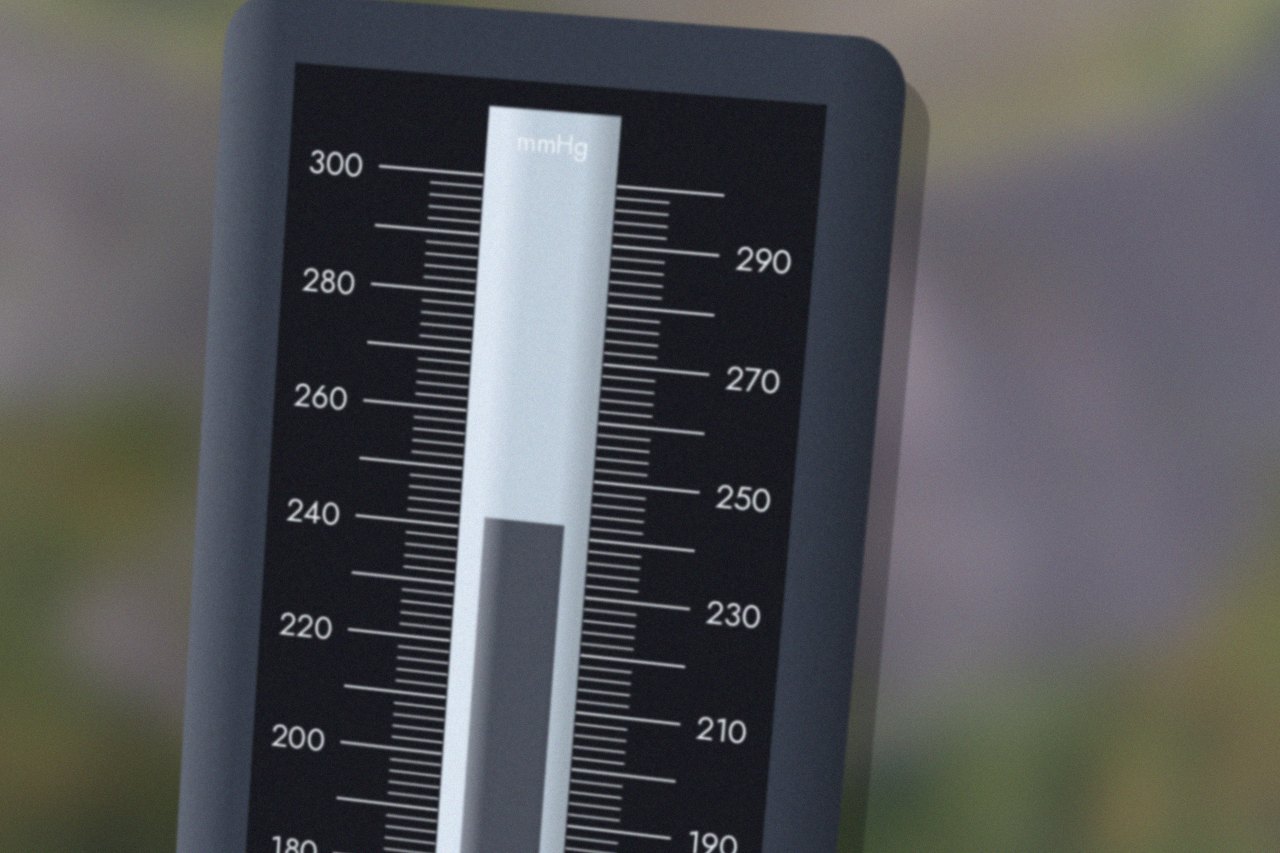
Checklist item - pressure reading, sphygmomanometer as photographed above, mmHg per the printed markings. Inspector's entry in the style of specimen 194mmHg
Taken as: 242mmHg
